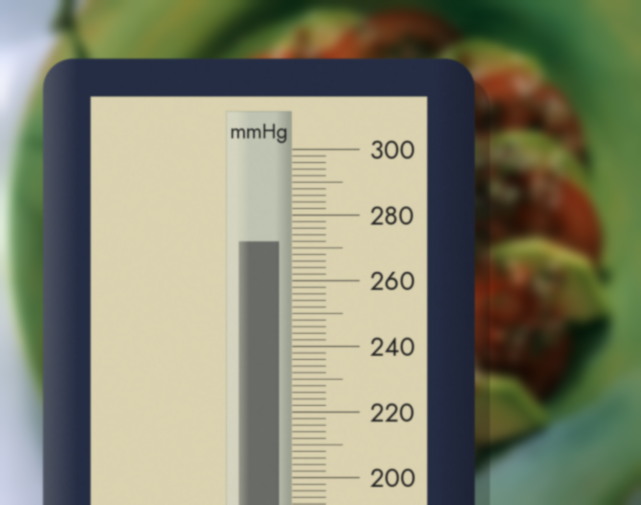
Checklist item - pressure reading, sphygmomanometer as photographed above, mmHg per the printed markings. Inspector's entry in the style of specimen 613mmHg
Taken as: 272mmHg
